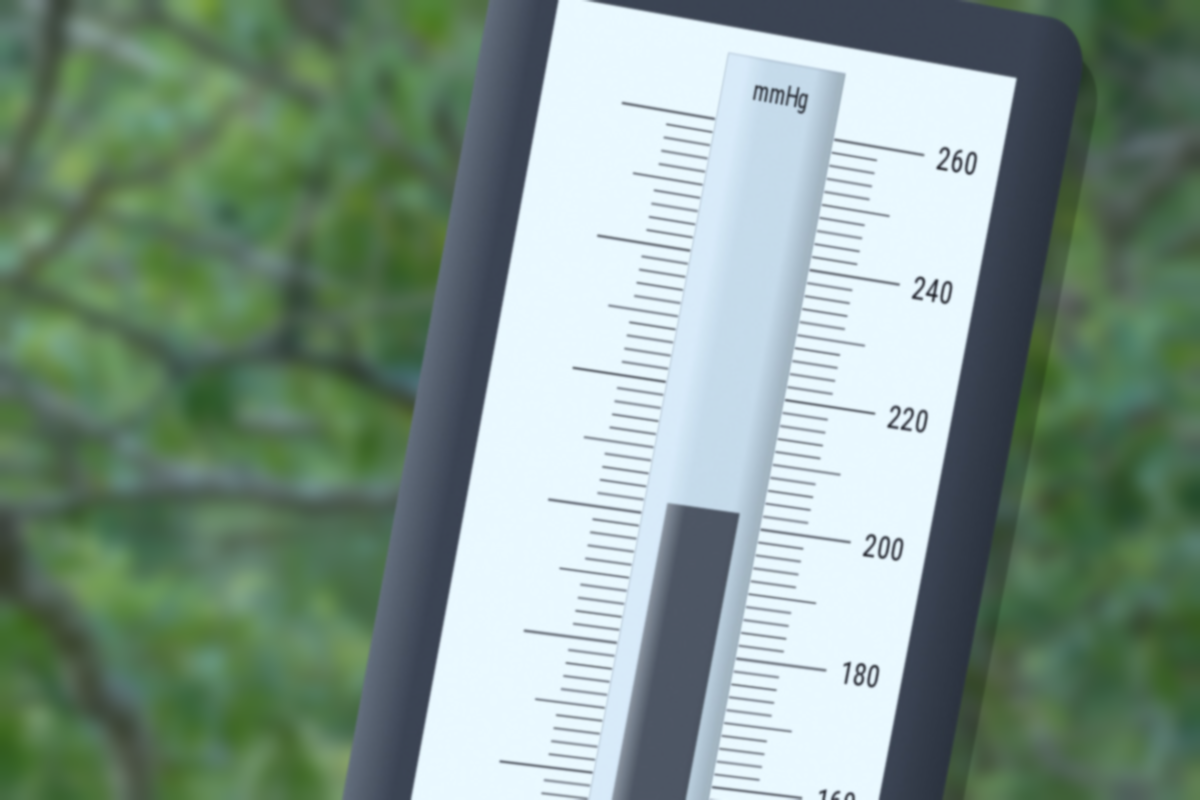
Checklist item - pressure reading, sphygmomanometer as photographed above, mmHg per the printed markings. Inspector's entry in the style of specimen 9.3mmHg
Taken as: 202mmHg
